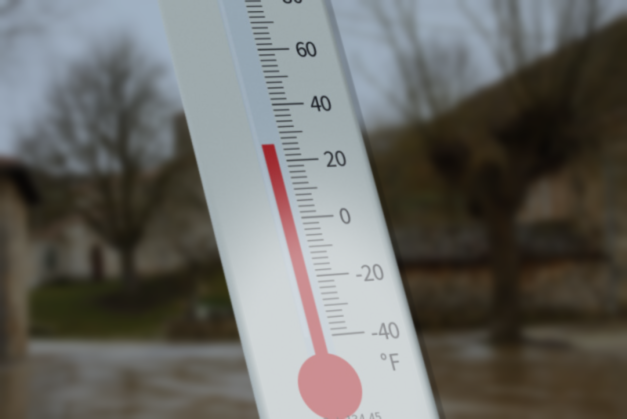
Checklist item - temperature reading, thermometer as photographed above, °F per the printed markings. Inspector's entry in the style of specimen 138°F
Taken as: 26°F
